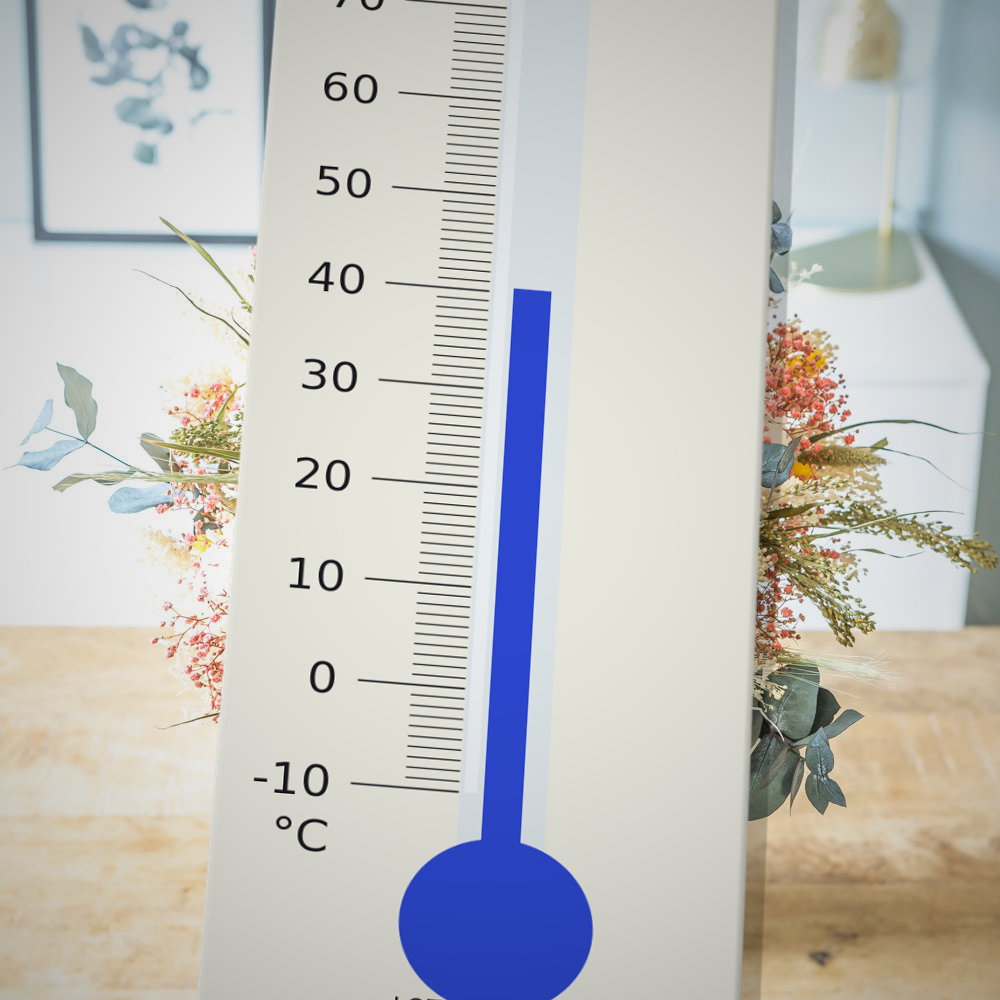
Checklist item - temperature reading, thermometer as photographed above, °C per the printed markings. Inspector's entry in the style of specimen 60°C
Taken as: 40.5°C
